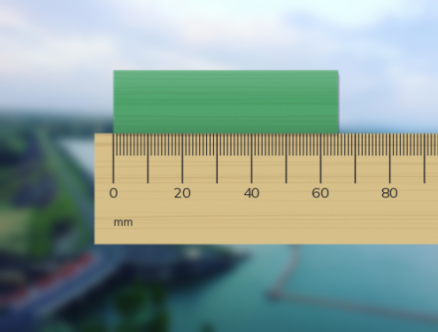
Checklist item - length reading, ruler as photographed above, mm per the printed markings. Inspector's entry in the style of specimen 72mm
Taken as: 65mm
